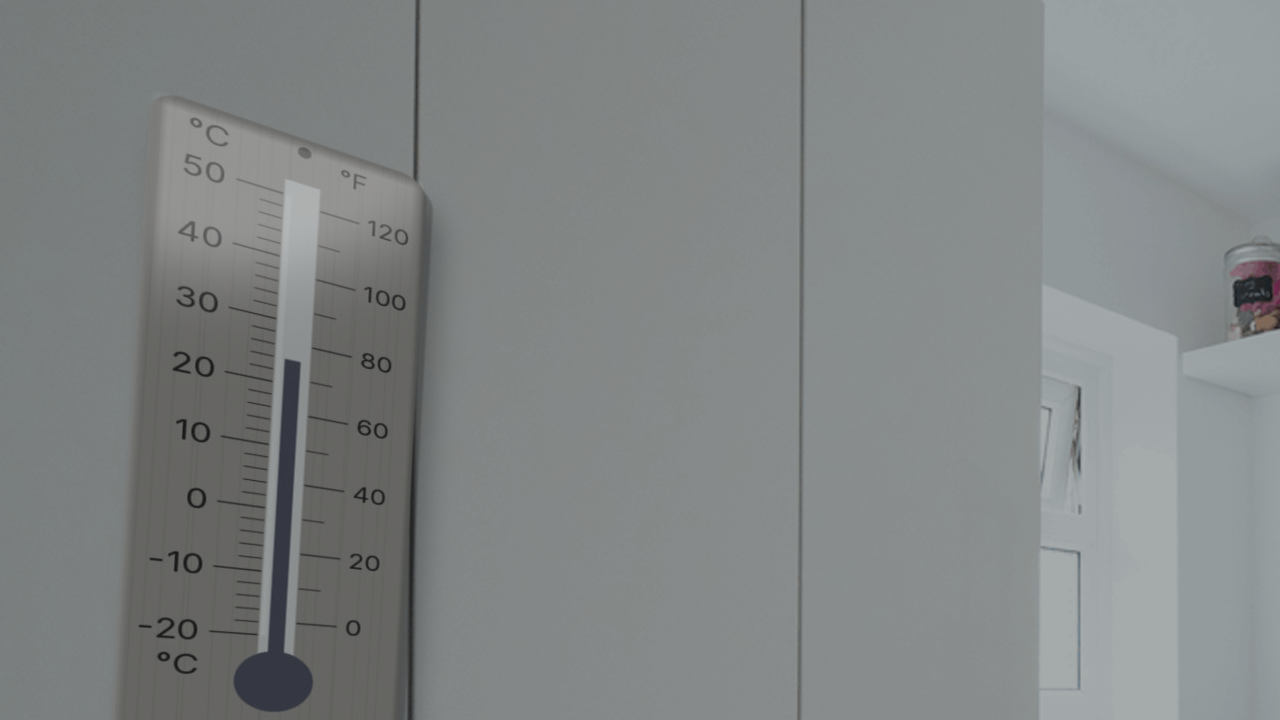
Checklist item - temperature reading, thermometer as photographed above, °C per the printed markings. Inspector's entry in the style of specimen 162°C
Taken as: 24°C
